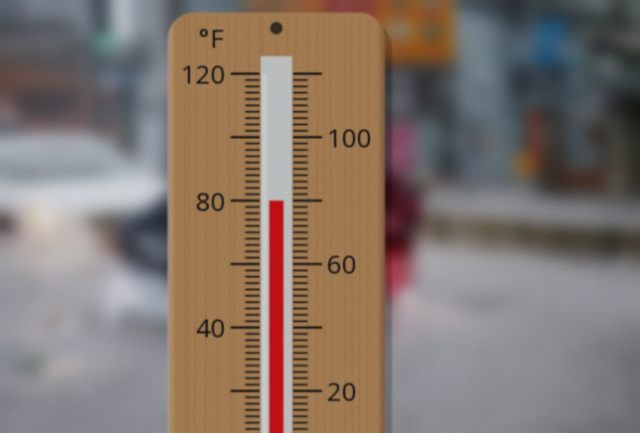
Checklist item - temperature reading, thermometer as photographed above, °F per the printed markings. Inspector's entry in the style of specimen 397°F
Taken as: 80°F
